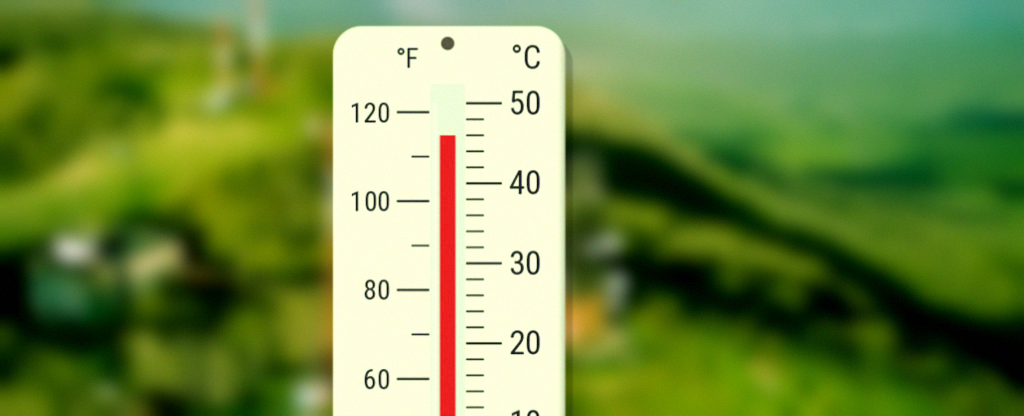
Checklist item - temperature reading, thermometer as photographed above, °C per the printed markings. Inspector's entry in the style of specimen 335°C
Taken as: 46°C
